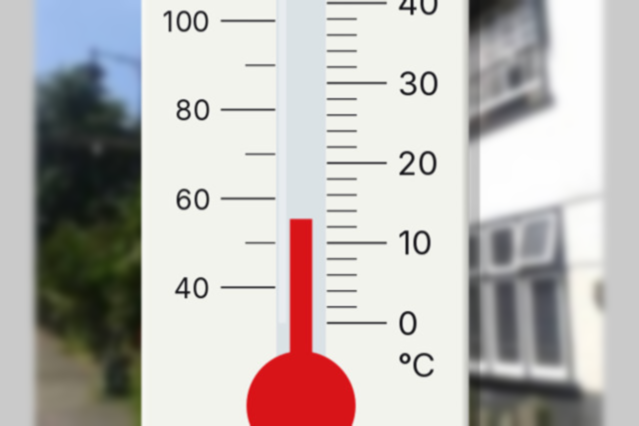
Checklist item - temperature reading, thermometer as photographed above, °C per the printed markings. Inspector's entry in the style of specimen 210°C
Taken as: 13°C
